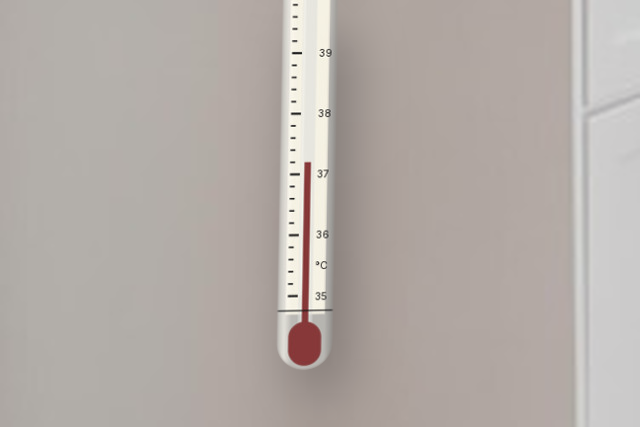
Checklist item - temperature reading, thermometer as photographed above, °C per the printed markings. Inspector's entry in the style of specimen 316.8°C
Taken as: 37.2°C
